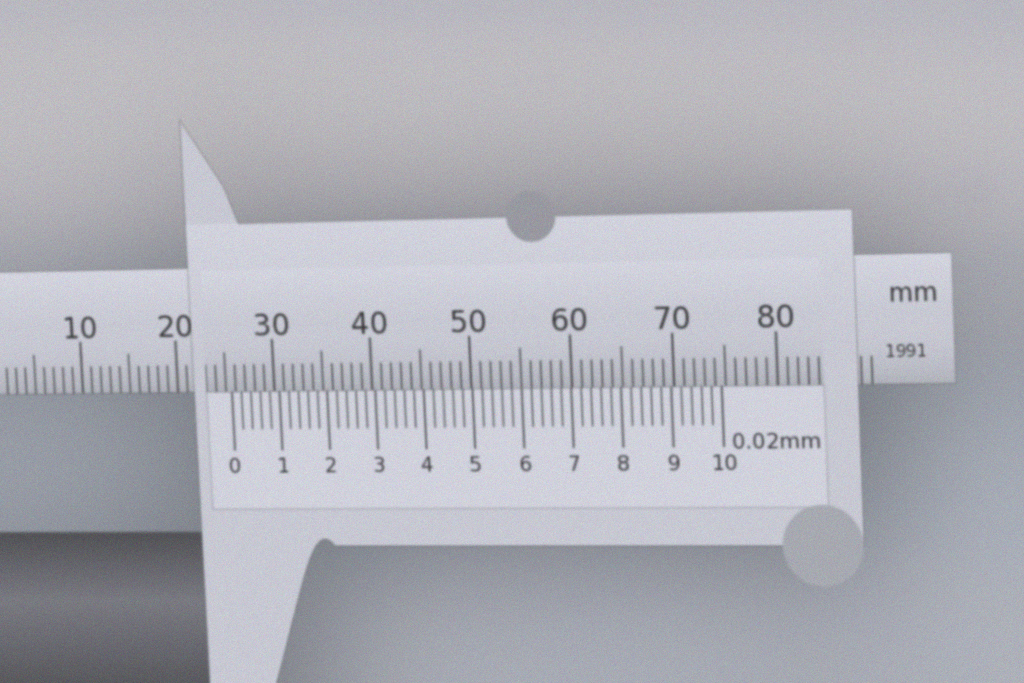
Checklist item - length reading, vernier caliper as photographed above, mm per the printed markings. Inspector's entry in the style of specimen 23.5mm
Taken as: 25.6mm
